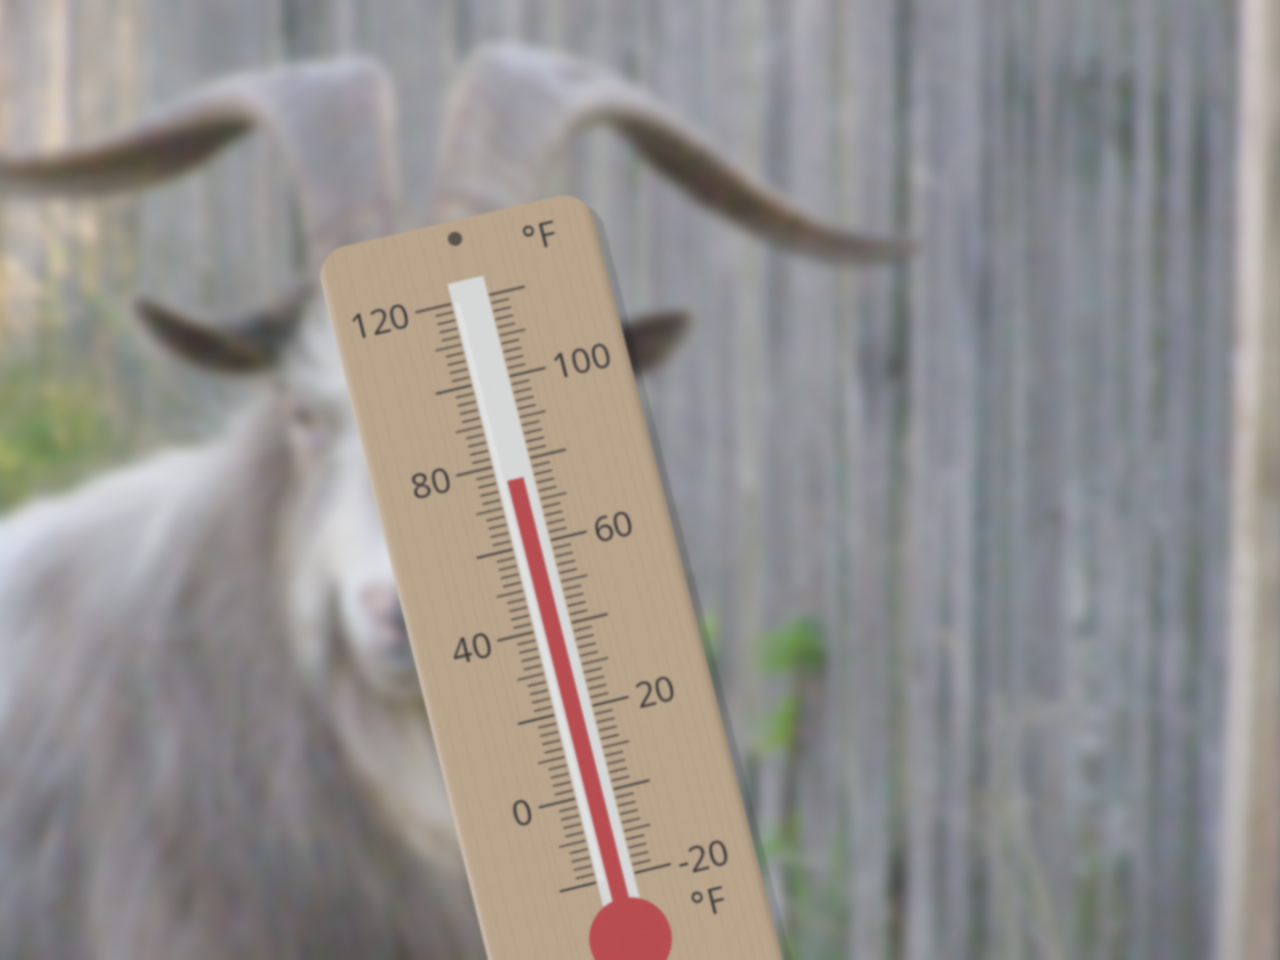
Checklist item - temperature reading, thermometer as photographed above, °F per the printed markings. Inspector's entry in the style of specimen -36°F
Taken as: 76°F
